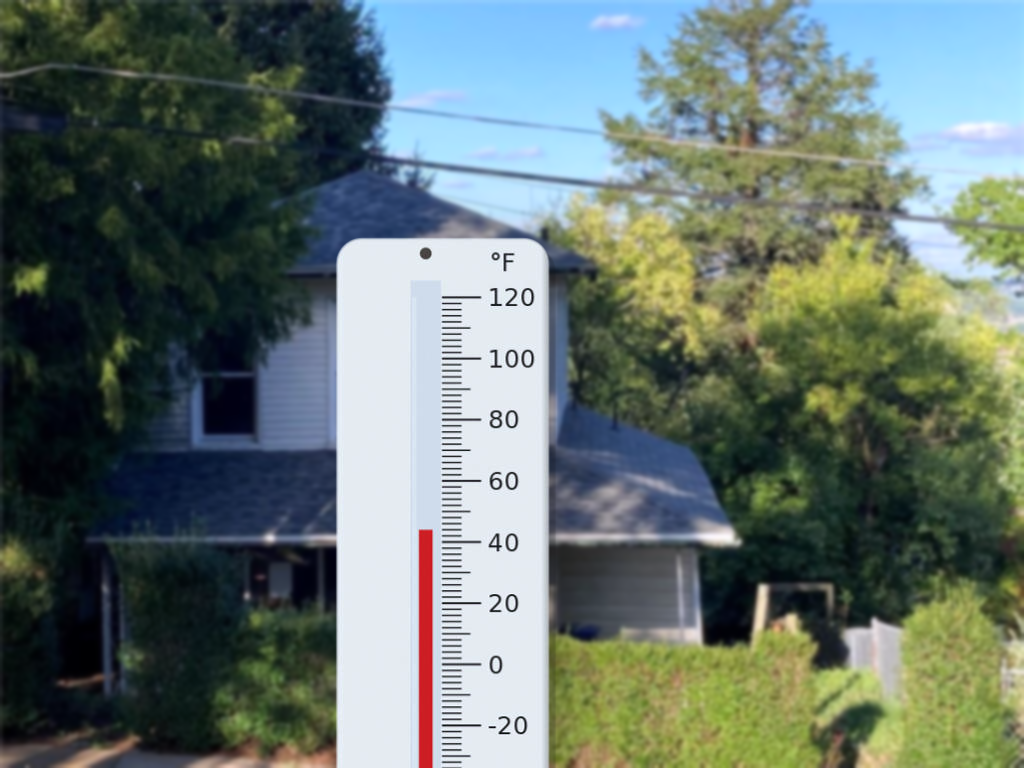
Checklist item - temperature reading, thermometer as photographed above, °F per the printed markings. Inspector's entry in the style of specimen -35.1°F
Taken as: 44°F
